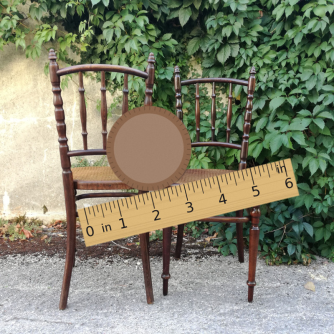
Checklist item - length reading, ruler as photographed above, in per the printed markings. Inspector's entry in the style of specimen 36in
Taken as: 2.5in
